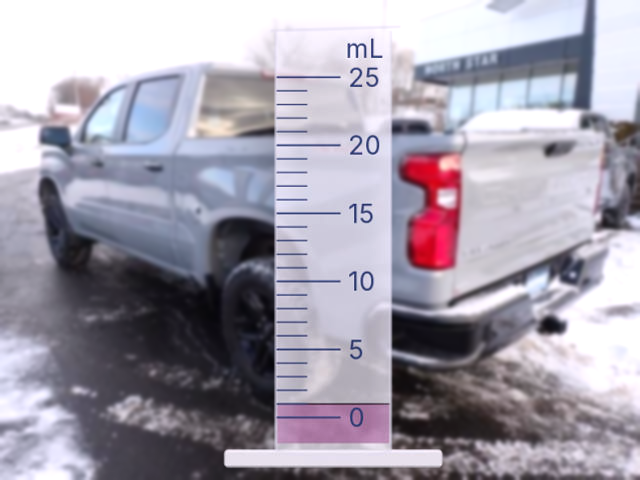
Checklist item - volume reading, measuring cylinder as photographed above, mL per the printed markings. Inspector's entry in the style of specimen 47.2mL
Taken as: 1mL
